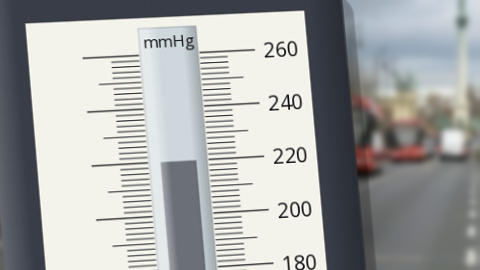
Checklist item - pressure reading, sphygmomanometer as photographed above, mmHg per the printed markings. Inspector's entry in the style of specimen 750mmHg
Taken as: 220mmHg
